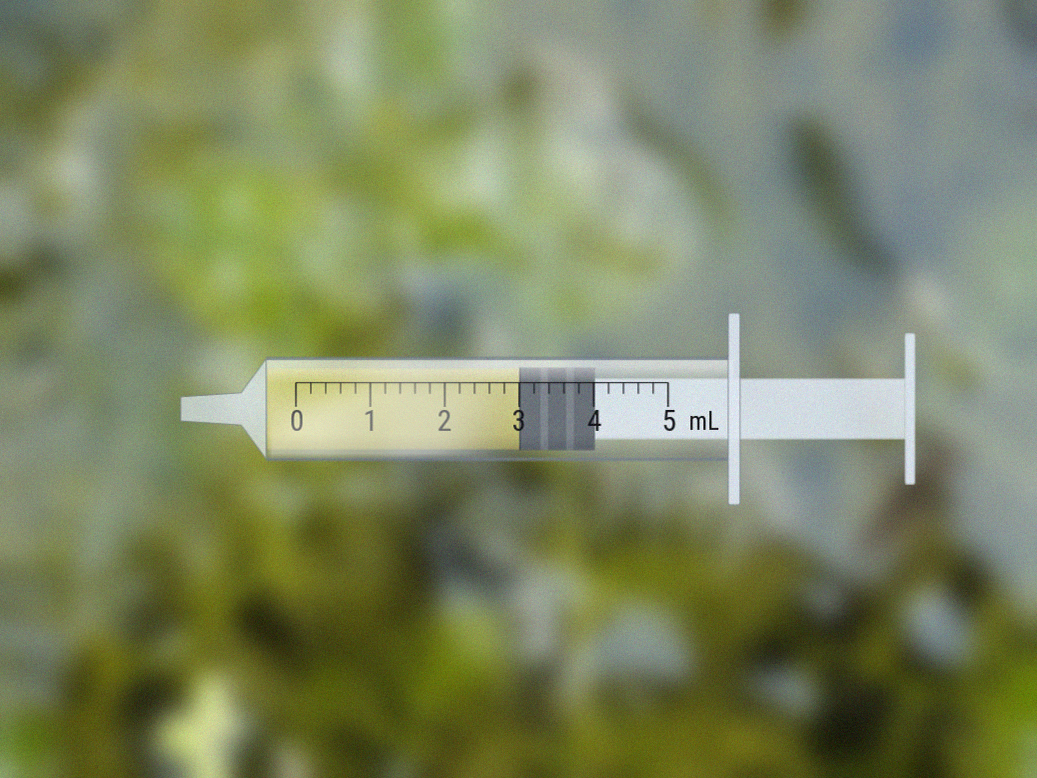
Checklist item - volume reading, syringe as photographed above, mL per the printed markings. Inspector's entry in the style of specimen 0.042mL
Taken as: 3mL
